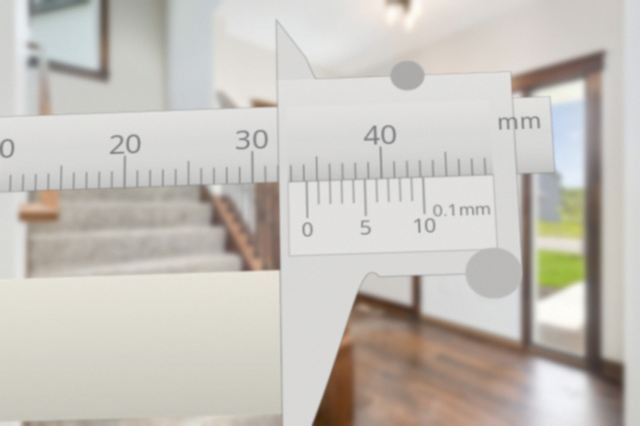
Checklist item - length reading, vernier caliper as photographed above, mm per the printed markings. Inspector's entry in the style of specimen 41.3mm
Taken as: 34.2mm
